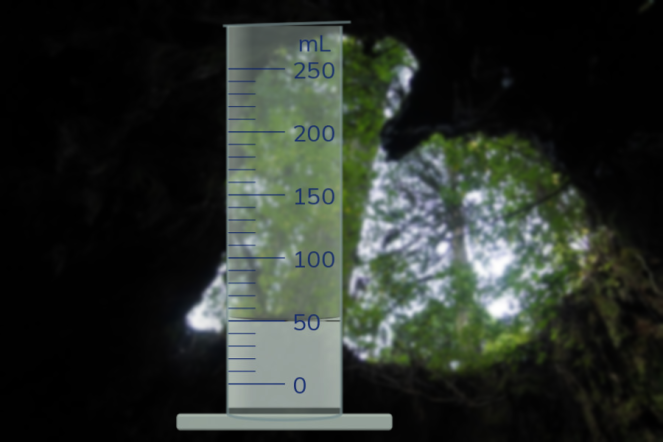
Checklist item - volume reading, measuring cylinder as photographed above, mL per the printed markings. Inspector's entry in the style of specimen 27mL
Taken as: 50mL
